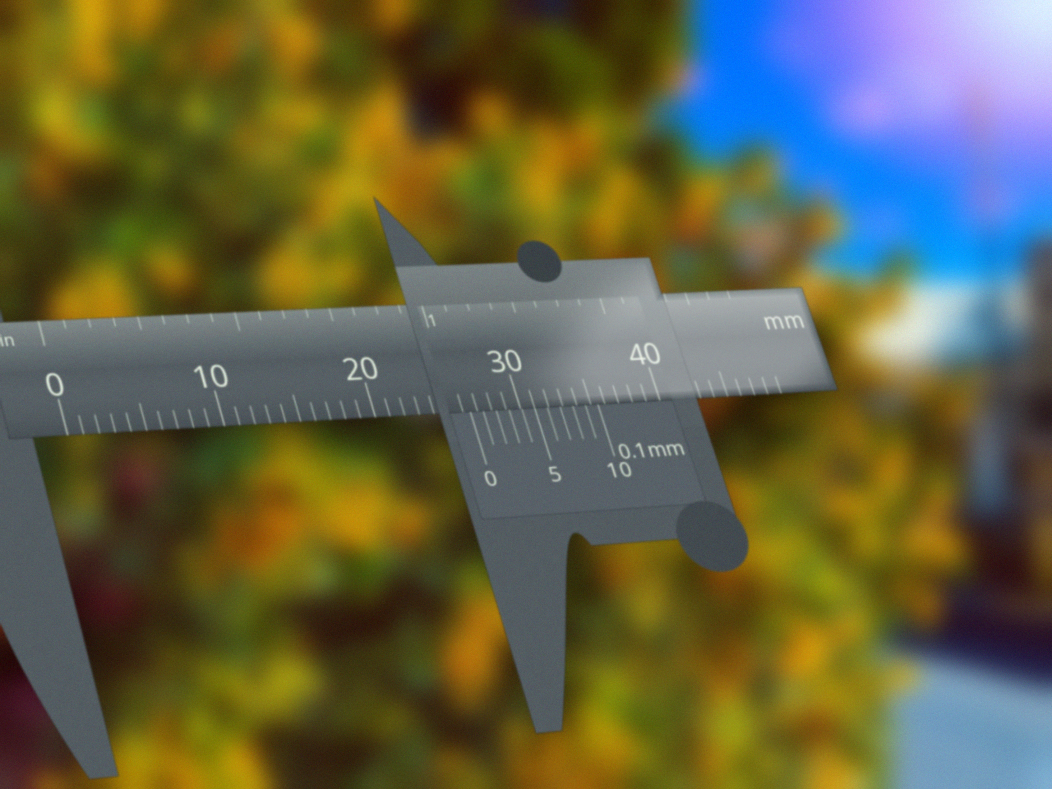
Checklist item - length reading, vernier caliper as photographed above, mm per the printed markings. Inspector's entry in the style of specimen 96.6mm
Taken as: 26.5mm
